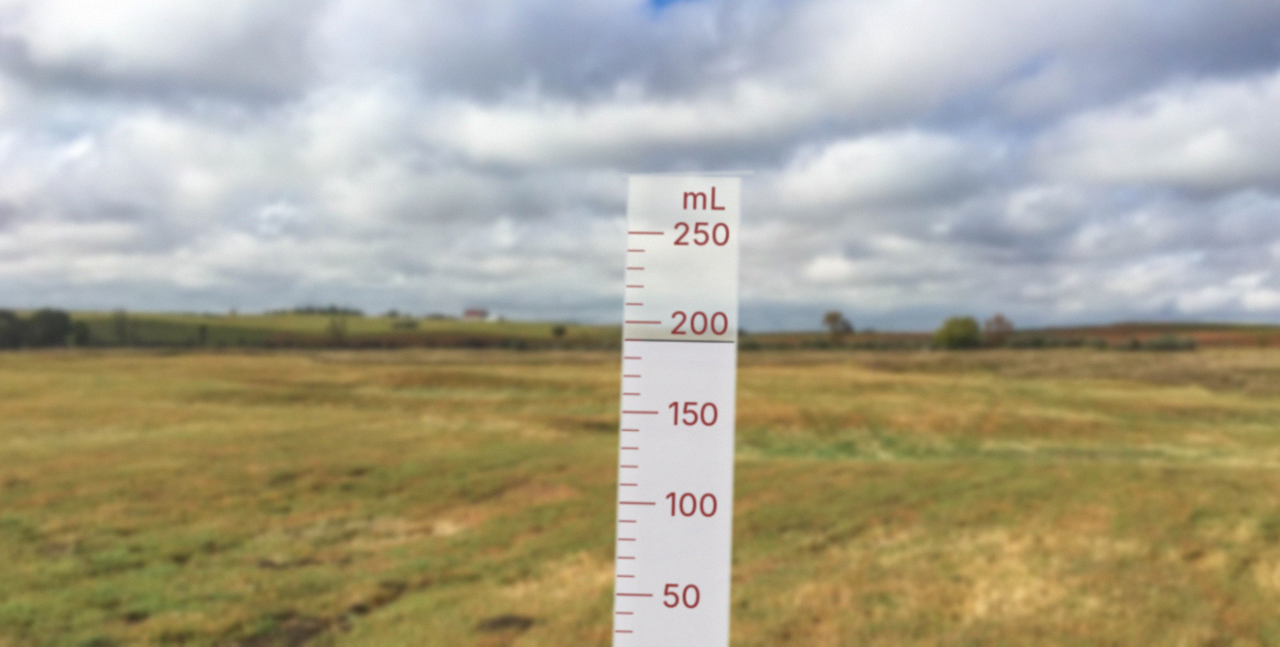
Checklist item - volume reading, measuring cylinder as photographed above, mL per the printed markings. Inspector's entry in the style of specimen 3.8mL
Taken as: 190mL
